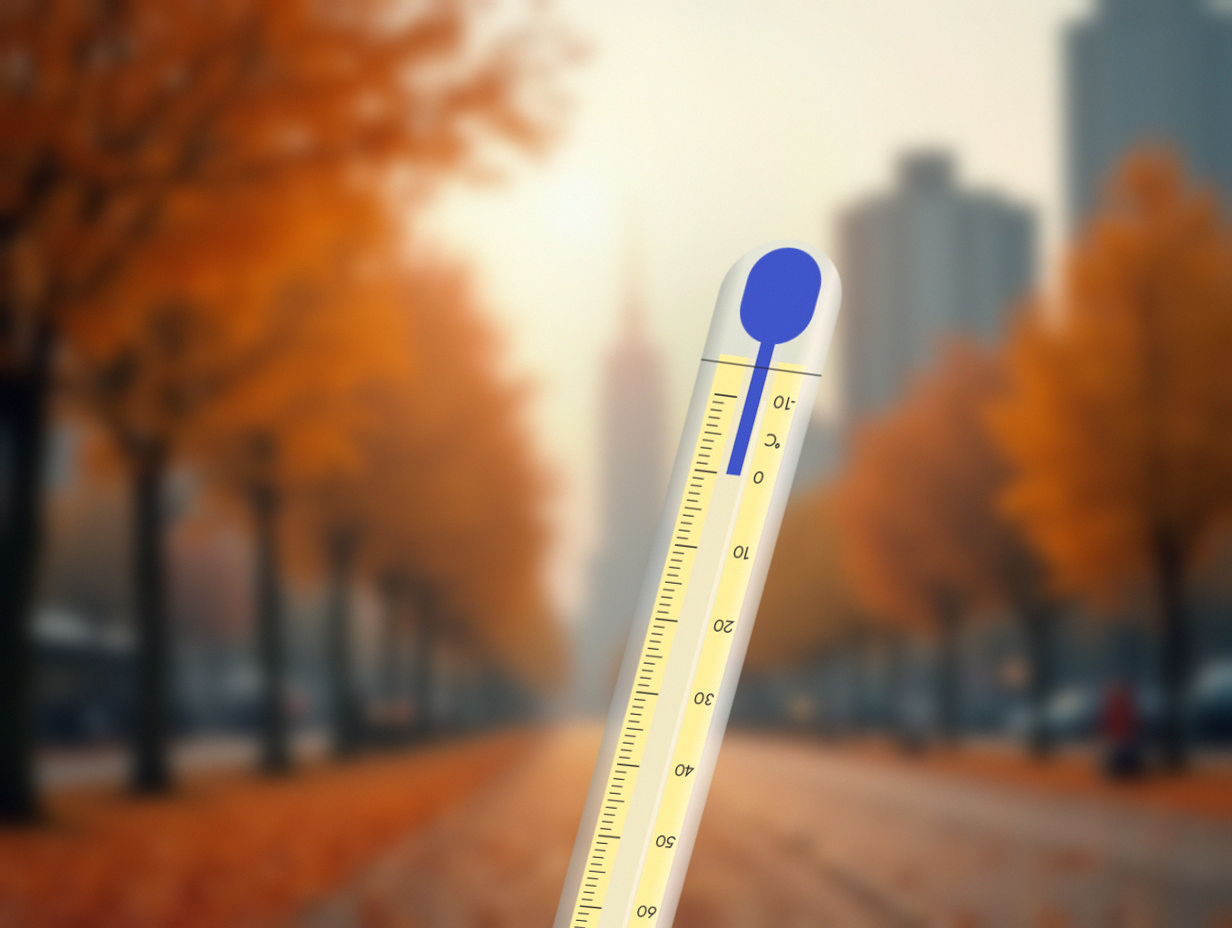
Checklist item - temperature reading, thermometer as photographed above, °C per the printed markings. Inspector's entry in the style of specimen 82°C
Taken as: 0°C
